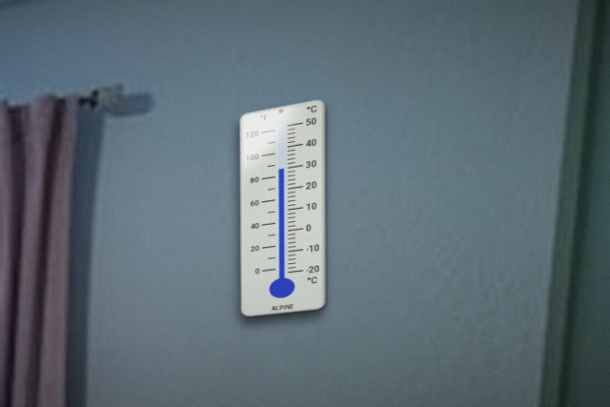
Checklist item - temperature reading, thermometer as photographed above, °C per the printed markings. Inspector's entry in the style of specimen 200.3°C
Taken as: 30°C
